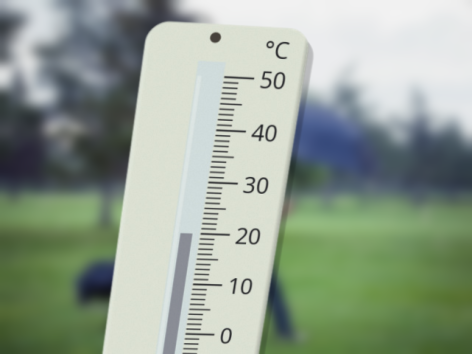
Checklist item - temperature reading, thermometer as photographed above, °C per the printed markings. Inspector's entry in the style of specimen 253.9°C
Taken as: 20°C
